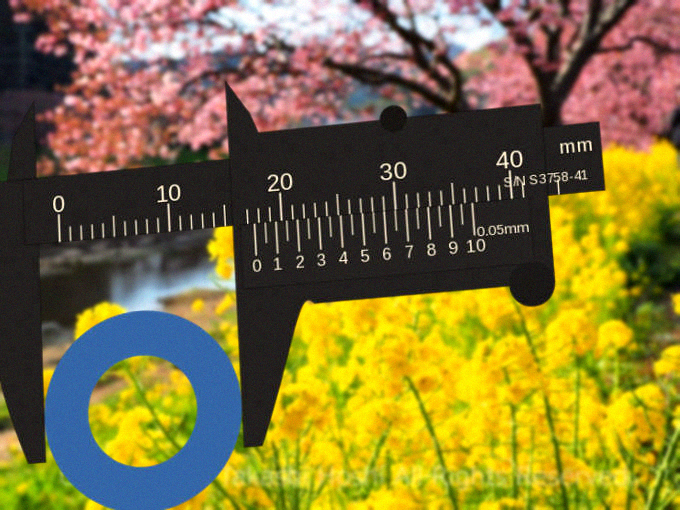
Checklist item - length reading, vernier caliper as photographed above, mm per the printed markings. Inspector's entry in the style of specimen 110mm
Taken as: 17.6mm
